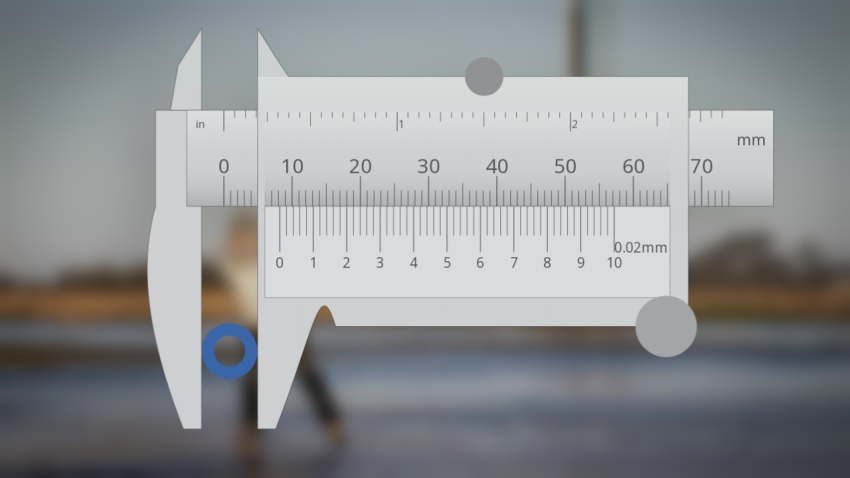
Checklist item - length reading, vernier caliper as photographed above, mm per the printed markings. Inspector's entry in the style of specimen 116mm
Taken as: 8.2mm
